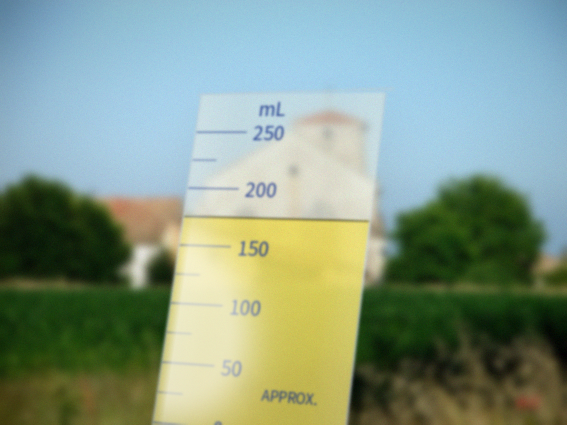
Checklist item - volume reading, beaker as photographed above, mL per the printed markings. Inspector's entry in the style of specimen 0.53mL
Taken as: 175mL
